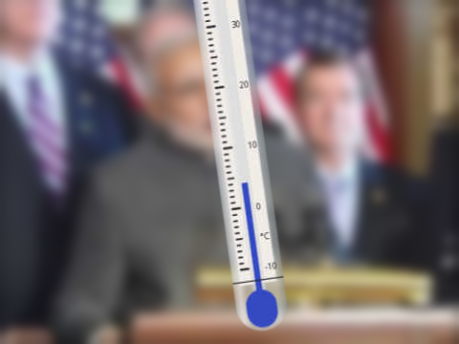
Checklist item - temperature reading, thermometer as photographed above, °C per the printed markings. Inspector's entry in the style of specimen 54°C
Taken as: 4°C
